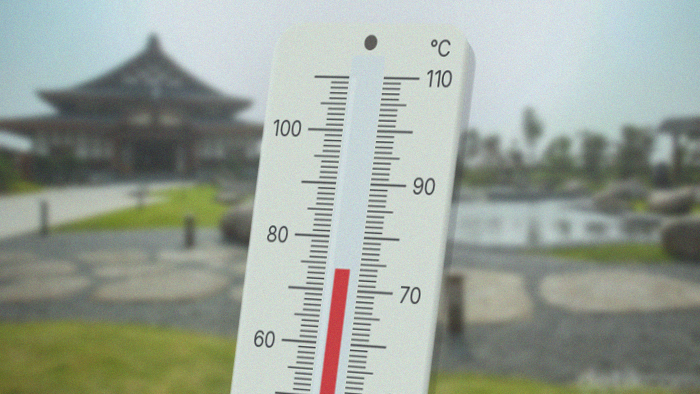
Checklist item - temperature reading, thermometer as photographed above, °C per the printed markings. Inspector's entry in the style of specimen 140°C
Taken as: 74°C
